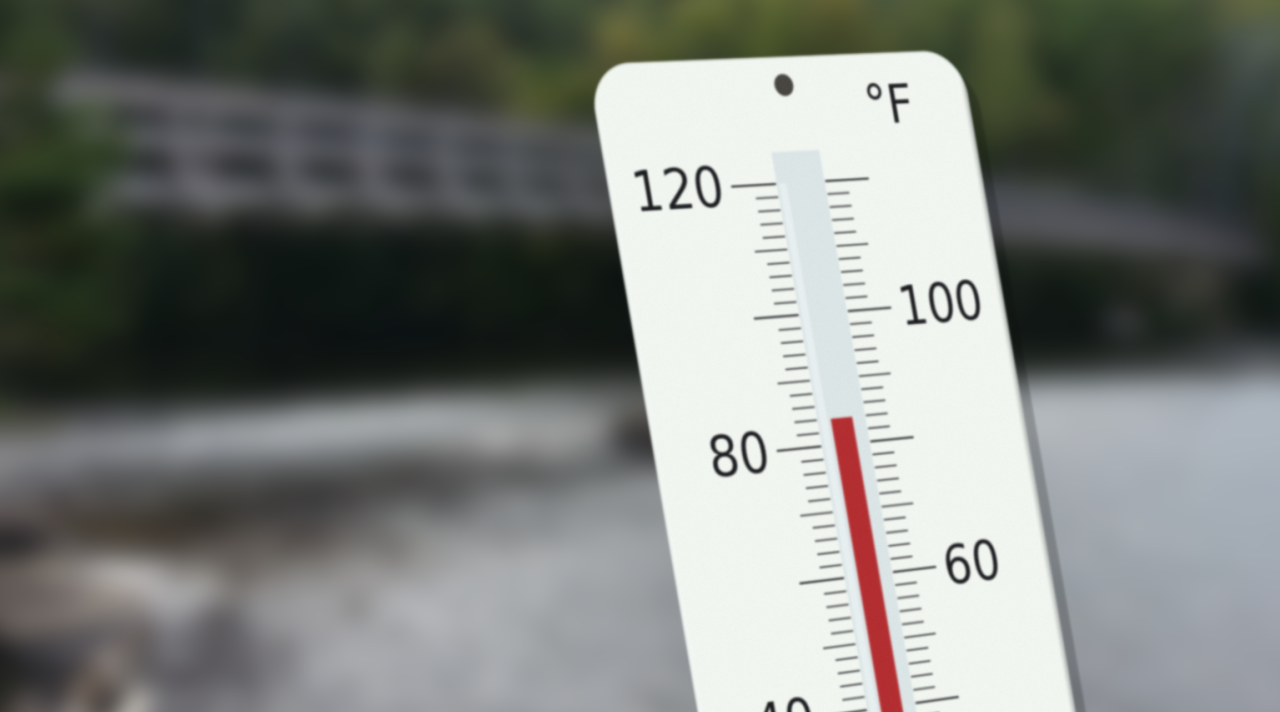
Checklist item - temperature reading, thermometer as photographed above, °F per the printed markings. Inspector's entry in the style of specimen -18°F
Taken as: 84°F
